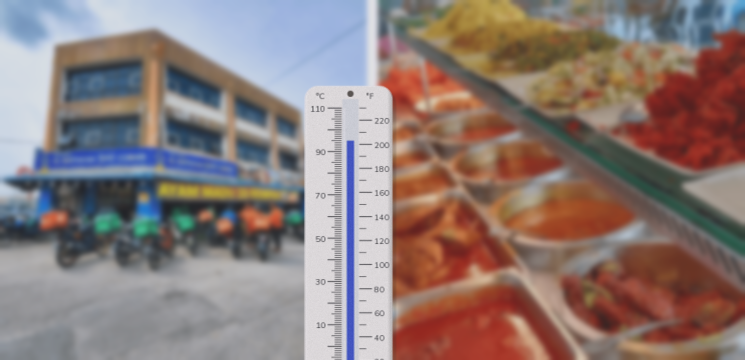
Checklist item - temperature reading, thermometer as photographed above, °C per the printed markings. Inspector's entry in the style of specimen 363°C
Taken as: 95°C
